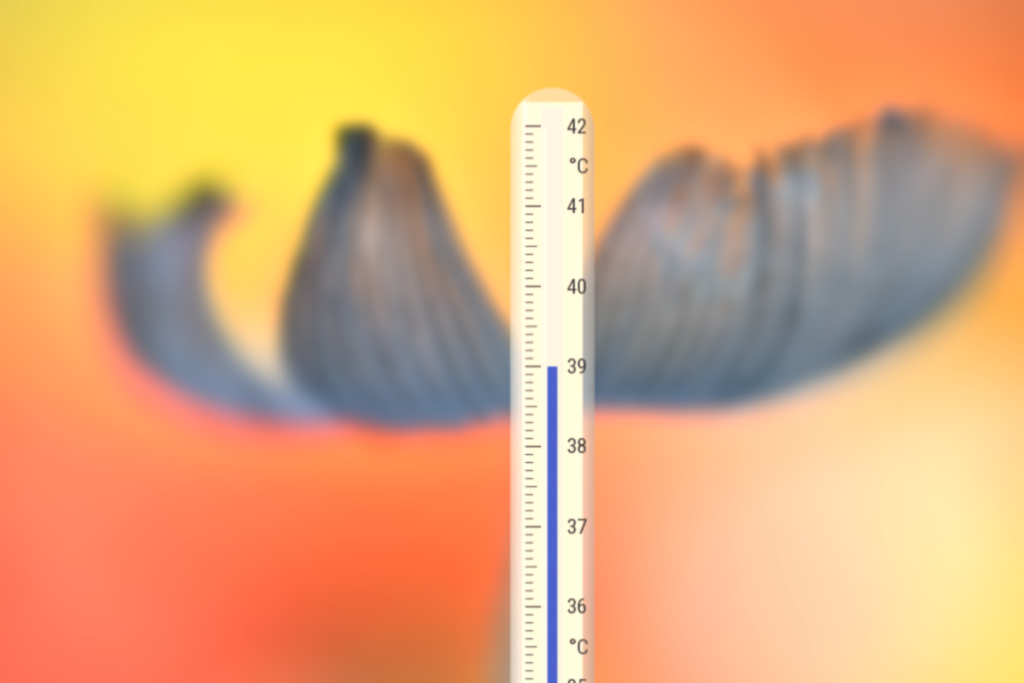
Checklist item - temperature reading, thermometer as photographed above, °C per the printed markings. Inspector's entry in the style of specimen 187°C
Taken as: 39°C
